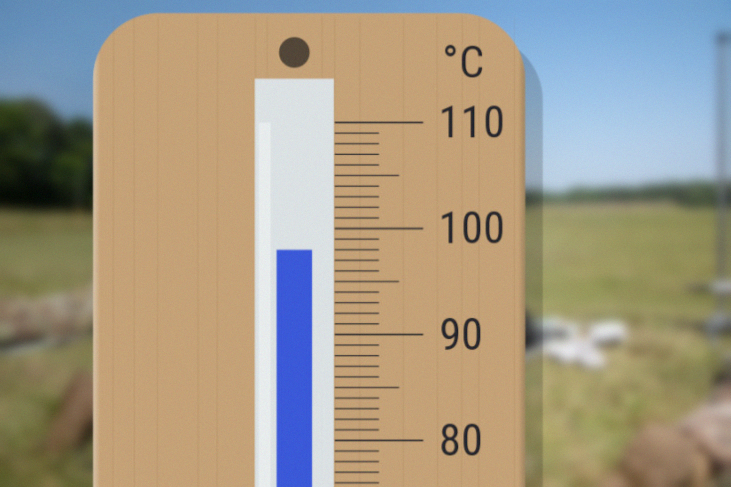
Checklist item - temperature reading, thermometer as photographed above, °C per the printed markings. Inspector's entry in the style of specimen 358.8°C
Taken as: 98°C
